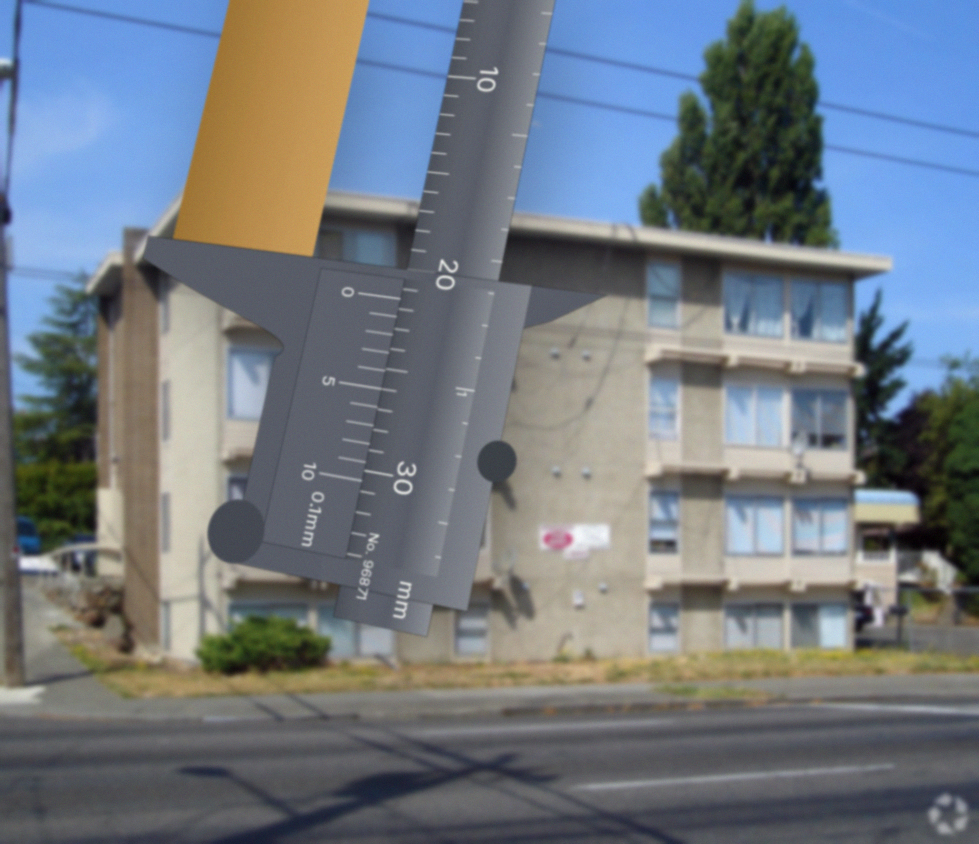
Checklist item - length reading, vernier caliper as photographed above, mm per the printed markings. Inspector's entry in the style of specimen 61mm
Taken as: 21.5mm
